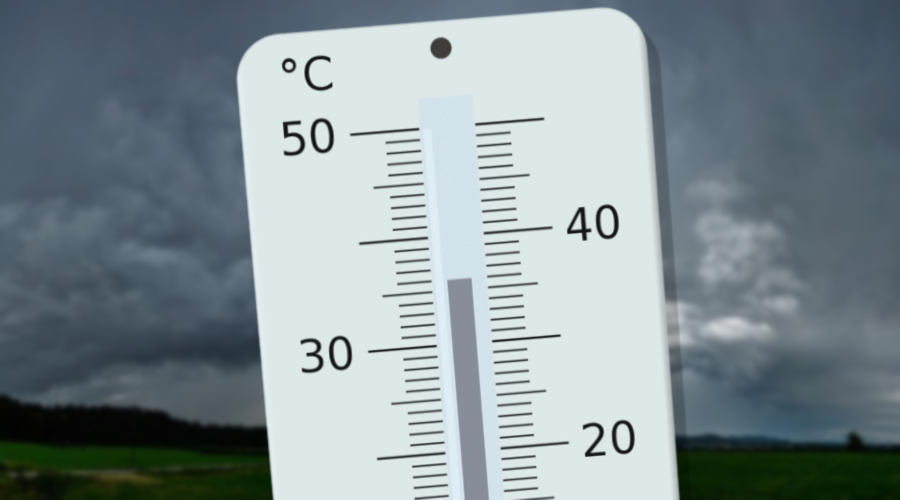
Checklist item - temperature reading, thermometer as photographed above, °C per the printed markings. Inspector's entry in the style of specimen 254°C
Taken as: 36°C
